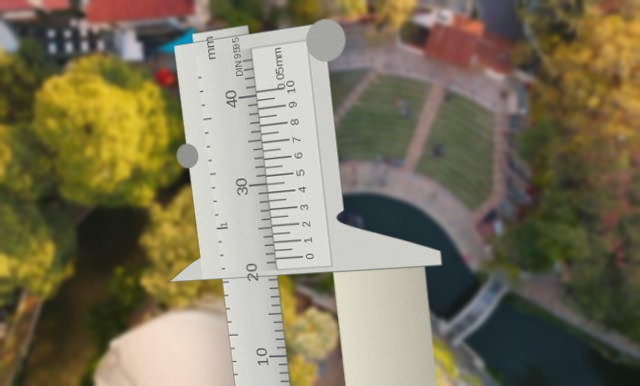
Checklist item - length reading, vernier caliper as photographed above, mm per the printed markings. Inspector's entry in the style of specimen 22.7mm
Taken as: 21.4mm
